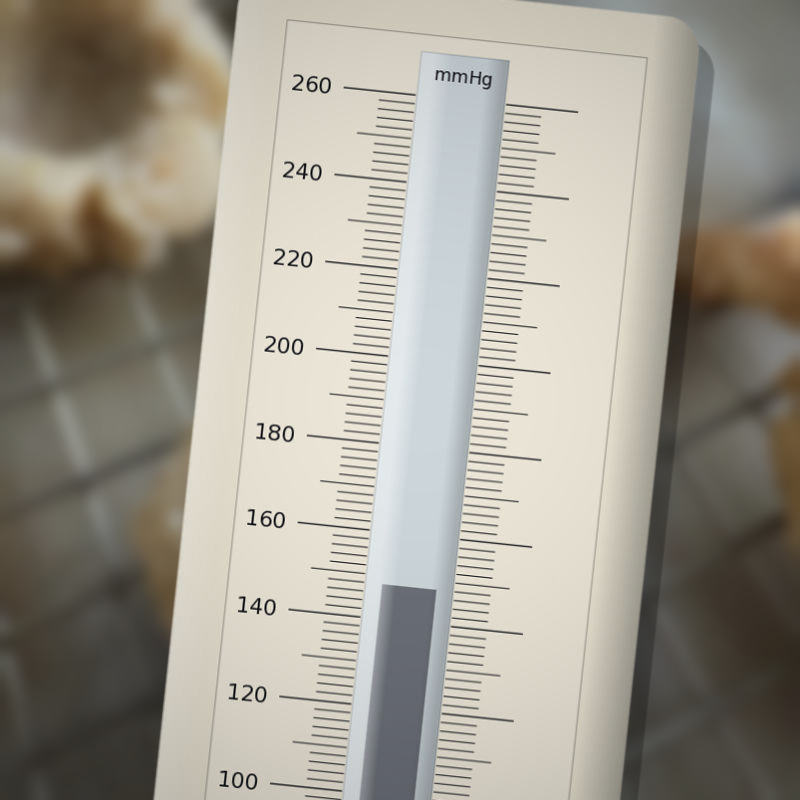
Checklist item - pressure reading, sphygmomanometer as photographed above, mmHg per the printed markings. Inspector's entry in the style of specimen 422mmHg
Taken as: 148mmHg
